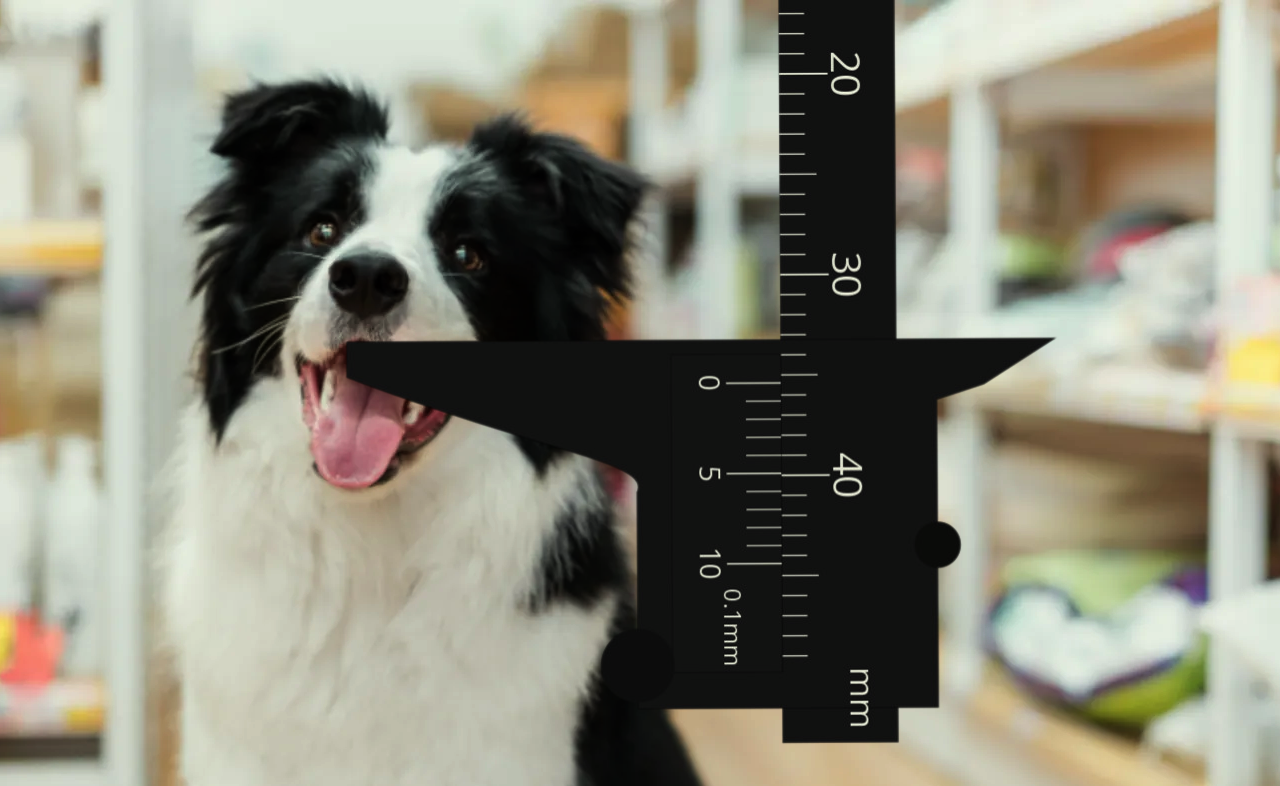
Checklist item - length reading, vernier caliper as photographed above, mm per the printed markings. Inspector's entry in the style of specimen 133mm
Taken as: 35.4mm
